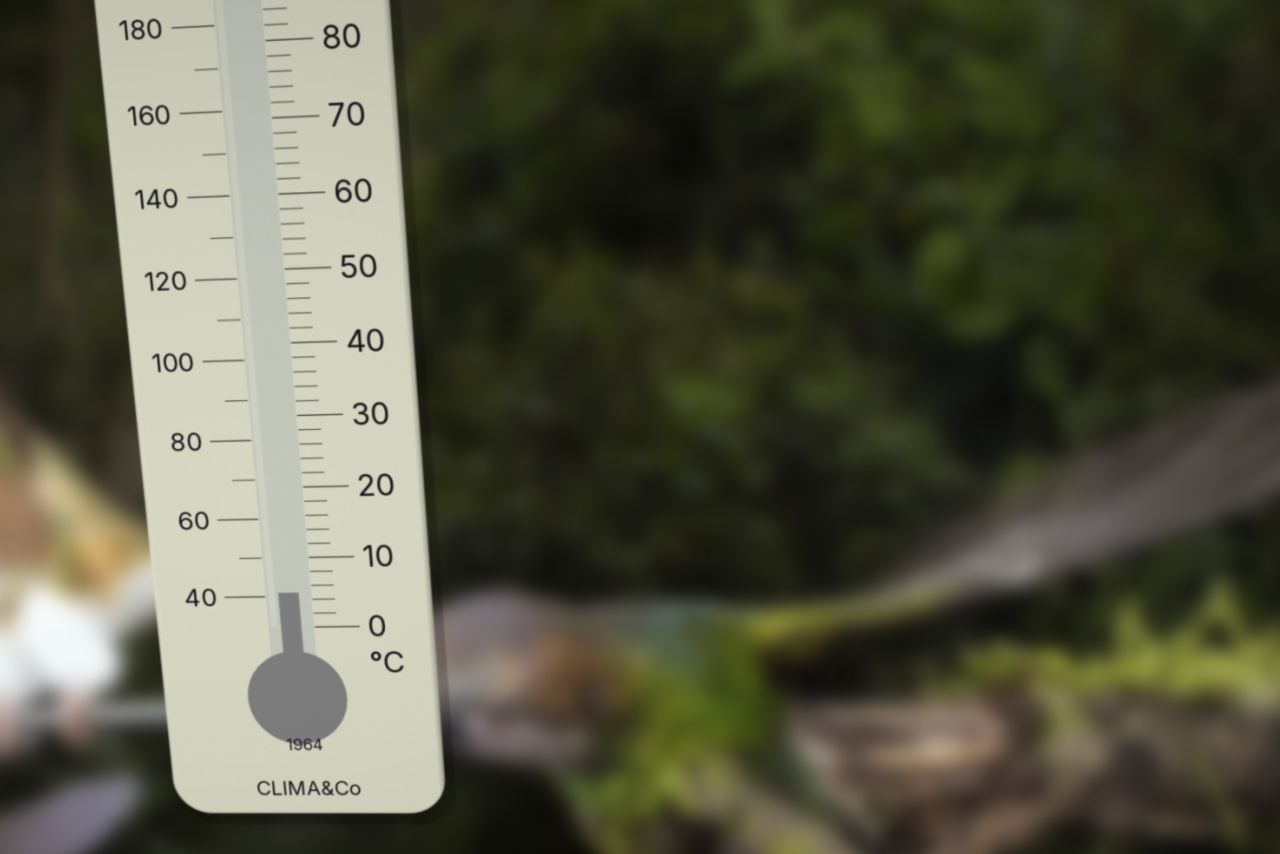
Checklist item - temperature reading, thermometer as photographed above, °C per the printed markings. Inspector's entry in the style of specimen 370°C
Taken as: 5°C
